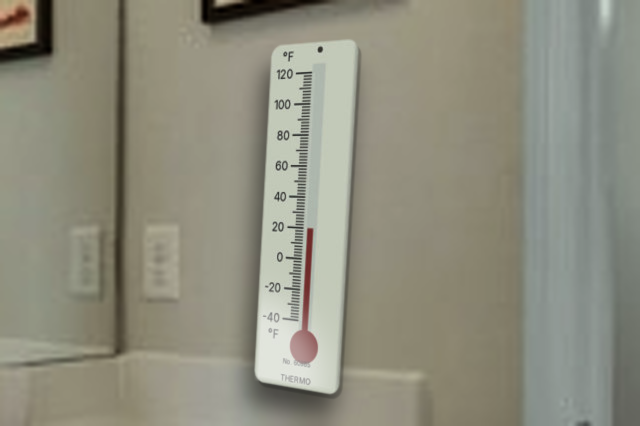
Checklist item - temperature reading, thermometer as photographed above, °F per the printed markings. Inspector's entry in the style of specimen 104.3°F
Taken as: 20°F
